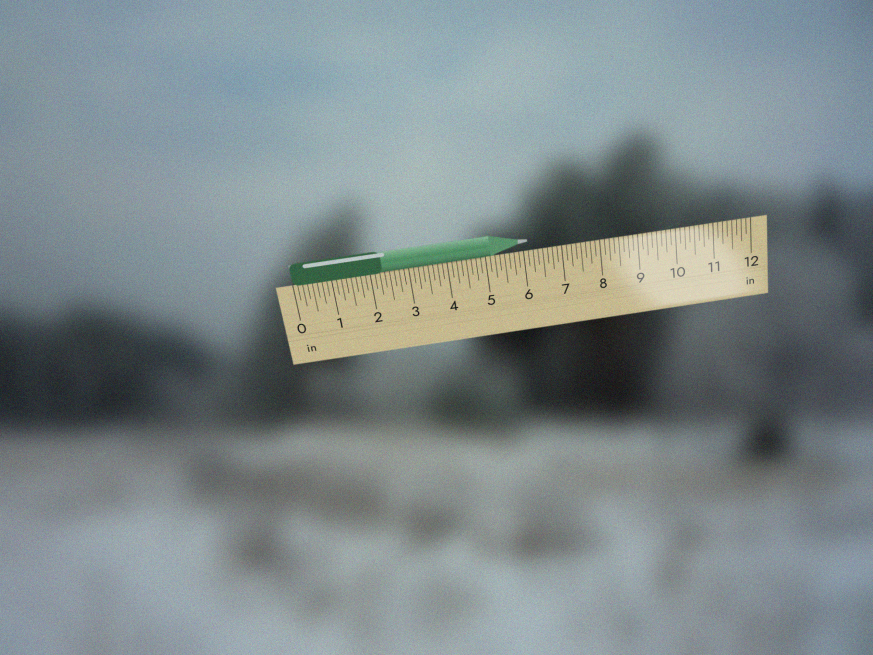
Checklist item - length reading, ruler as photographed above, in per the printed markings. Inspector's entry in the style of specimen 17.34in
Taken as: 6.125in
